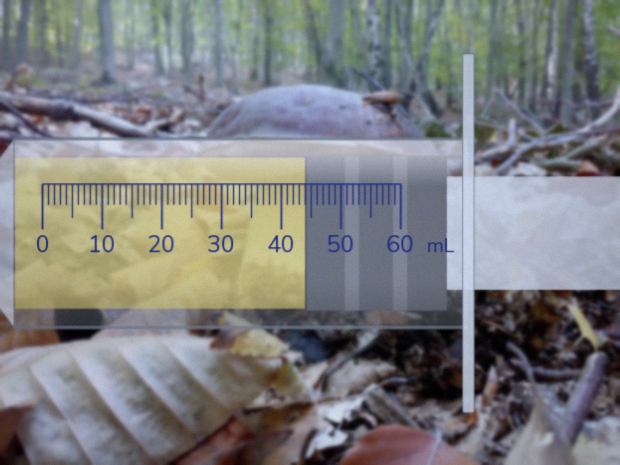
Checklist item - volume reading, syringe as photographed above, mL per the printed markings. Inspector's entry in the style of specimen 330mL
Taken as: 44mL
